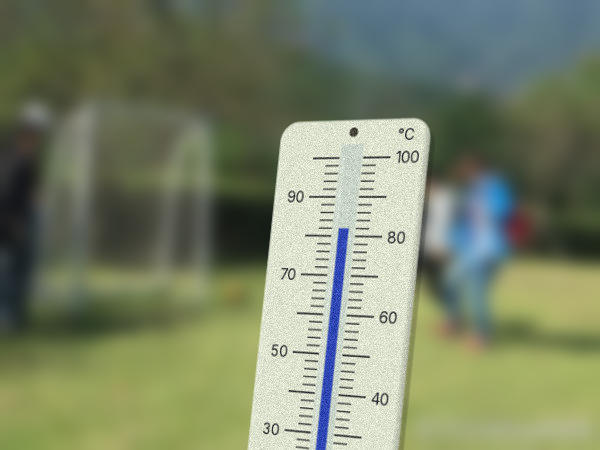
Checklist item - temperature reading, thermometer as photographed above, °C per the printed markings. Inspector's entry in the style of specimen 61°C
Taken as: 82°C
